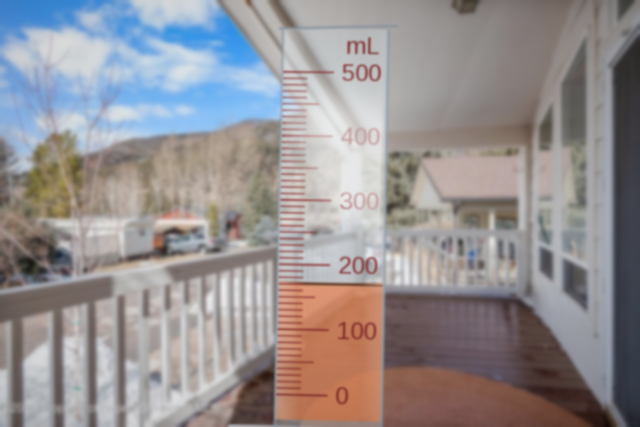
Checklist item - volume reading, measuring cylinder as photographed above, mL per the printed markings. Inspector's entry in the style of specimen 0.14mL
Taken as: 170mL
